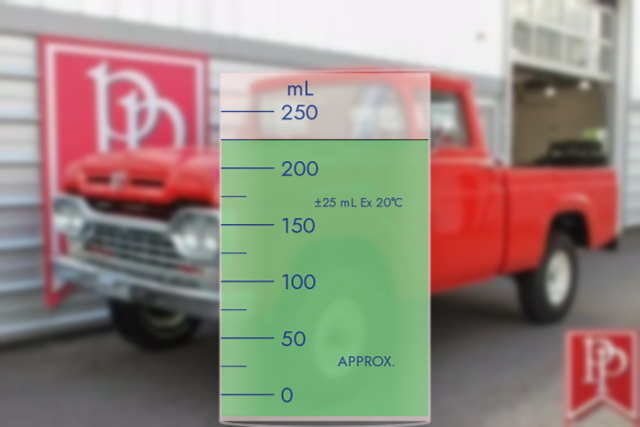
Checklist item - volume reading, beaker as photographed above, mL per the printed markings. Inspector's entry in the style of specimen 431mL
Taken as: 225mL
